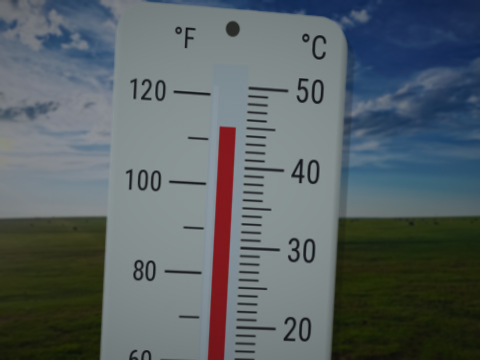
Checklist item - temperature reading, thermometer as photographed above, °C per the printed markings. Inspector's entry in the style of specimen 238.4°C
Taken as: 45°C
